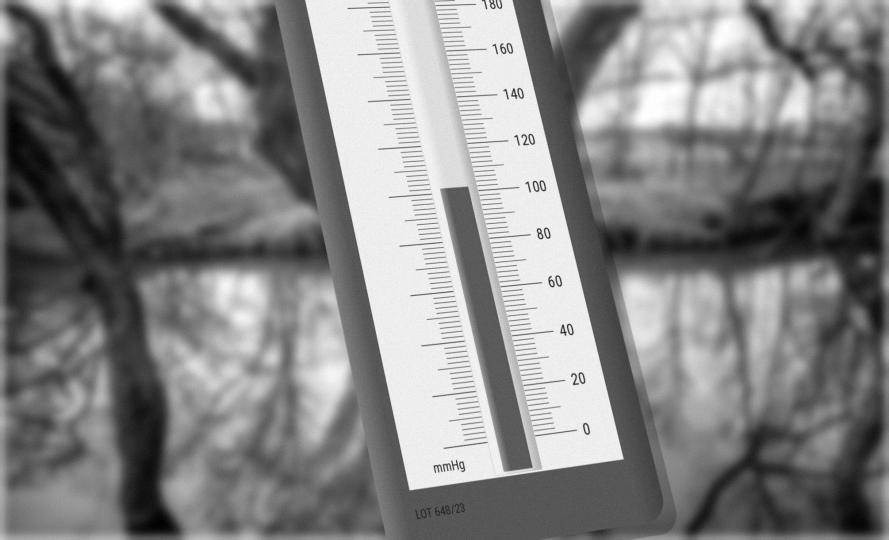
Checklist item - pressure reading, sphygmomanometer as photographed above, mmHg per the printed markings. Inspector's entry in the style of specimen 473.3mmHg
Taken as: 102mmHg
